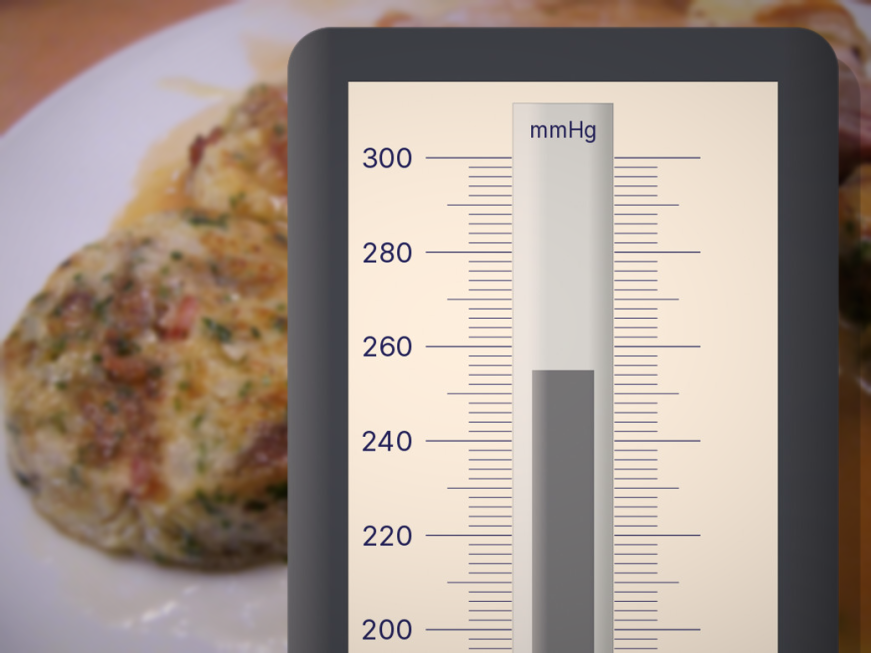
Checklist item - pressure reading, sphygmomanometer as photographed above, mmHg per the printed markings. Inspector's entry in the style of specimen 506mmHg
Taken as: 255mmHg
